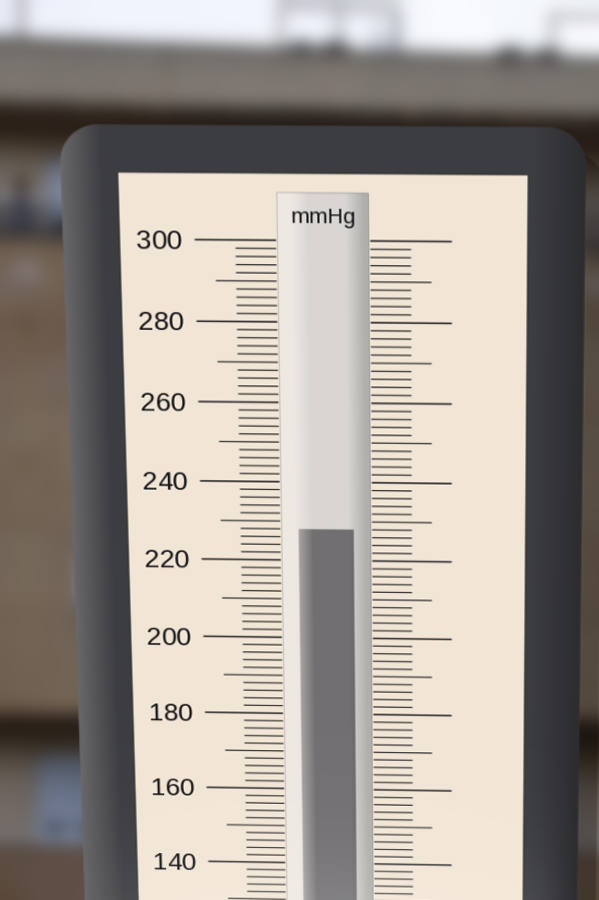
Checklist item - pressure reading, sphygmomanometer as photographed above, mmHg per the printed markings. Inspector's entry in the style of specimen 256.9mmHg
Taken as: 228mmHg
